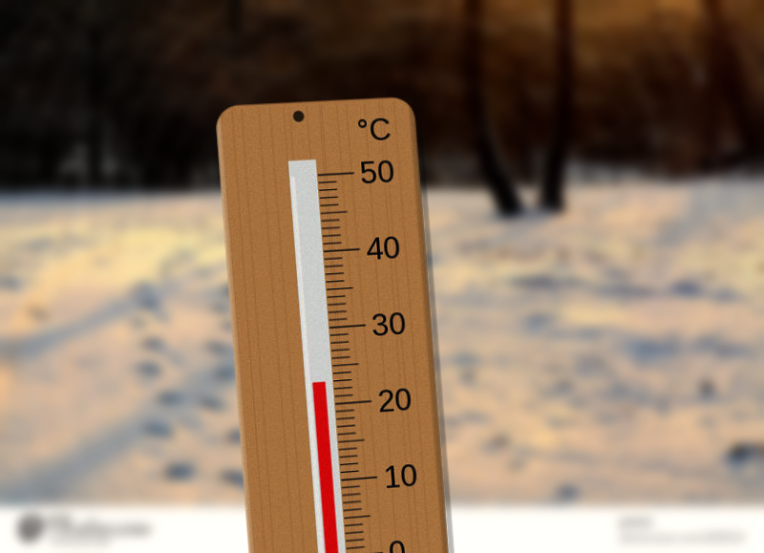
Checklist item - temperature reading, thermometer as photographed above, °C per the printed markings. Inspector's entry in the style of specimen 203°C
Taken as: 23°C
